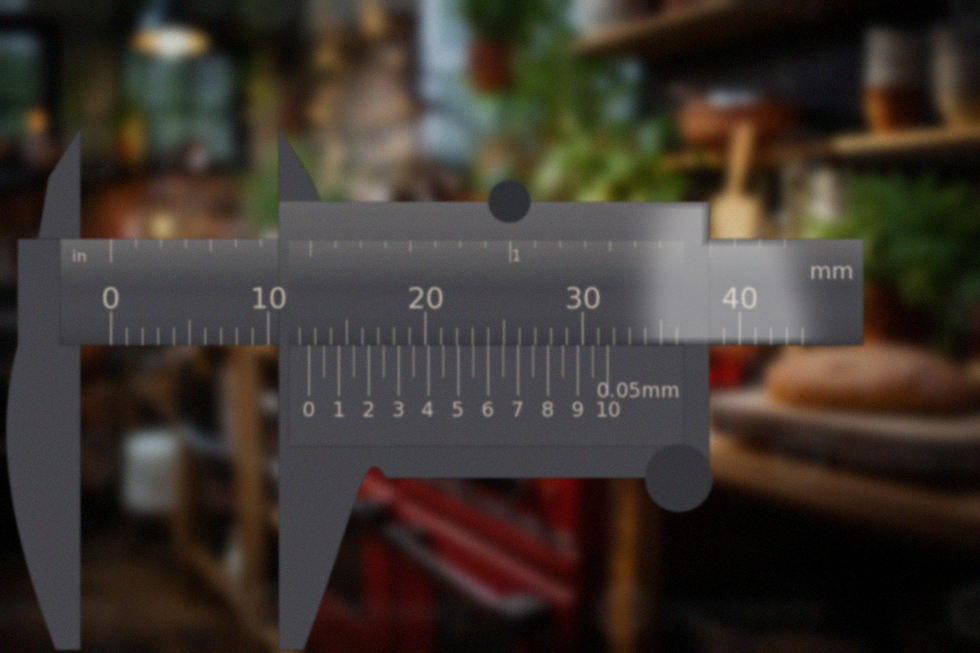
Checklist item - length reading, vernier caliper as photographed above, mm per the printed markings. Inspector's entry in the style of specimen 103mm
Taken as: 12.6mm
